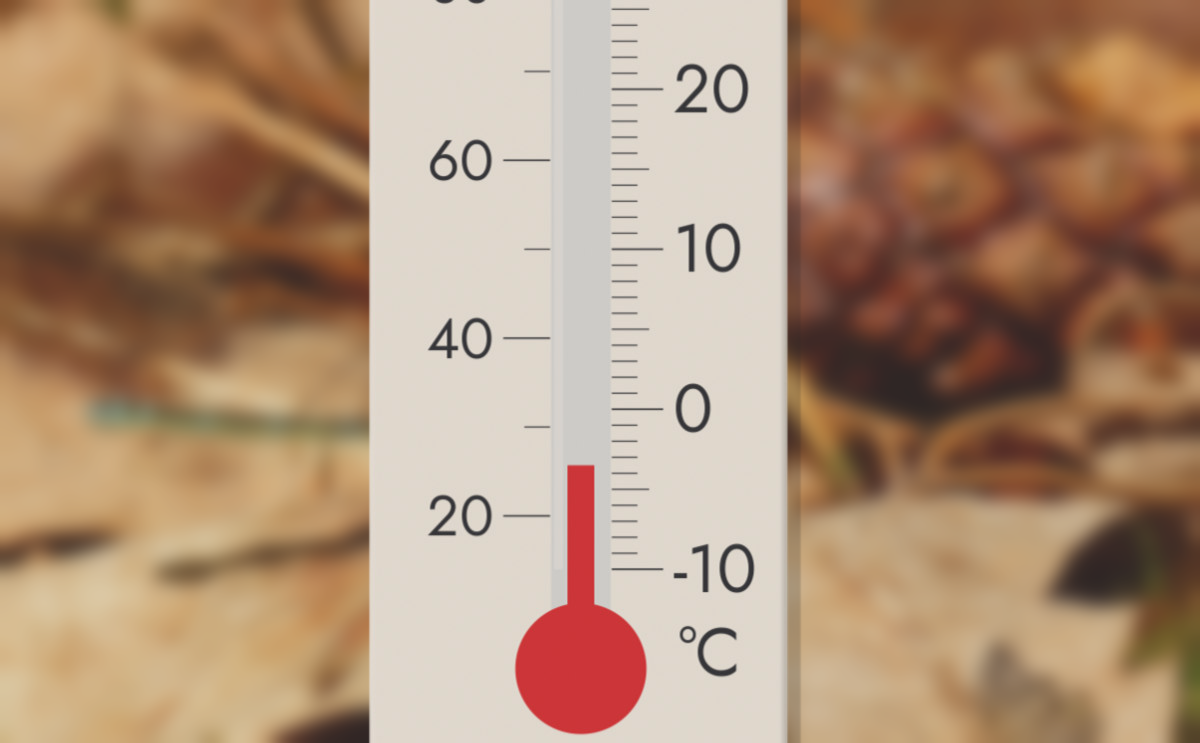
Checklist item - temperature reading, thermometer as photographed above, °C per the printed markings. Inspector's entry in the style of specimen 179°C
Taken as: -3.5°C
